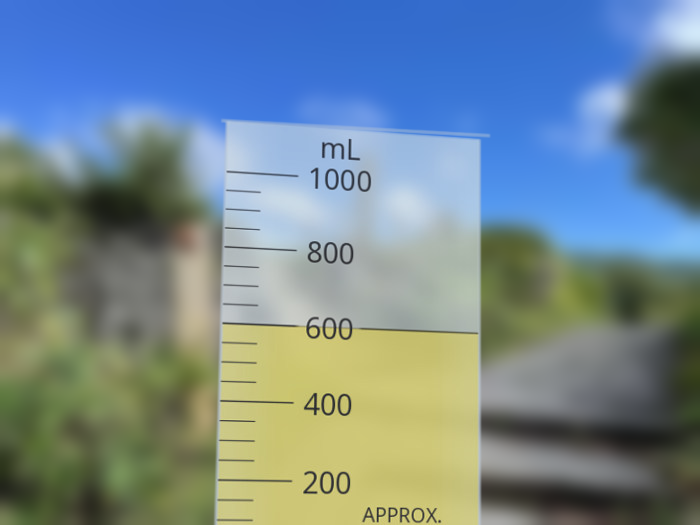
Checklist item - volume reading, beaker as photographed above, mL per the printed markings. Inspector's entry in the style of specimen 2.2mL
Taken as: 600mL
